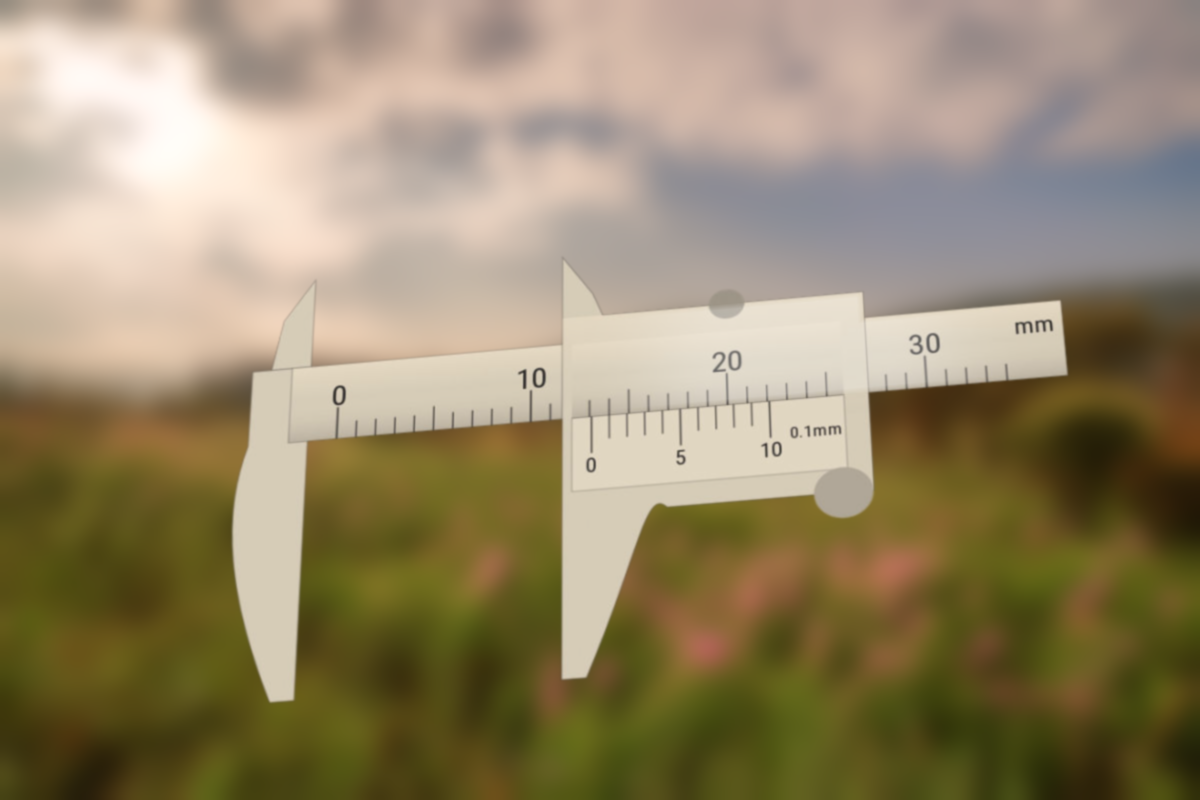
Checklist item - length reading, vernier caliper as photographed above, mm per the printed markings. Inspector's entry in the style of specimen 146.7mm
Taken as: 13.1mm
